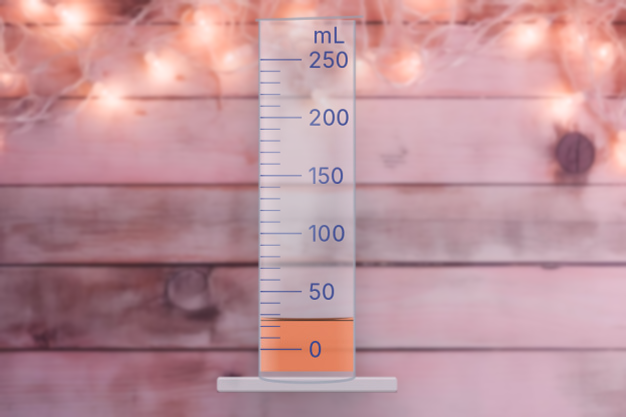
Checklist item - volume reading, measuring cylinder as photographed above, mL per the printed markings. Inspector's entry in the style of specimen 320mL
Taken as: 25mL
